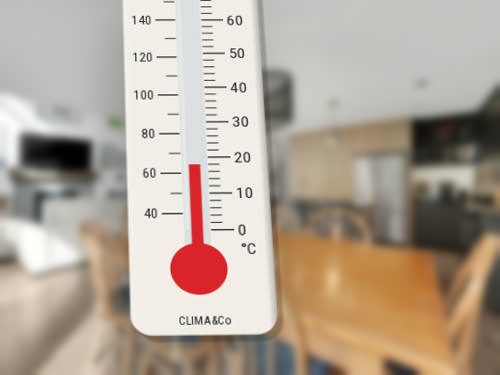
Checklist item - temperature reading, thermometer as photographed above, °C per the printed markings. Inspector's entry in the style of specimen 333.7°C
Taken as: 18°C
